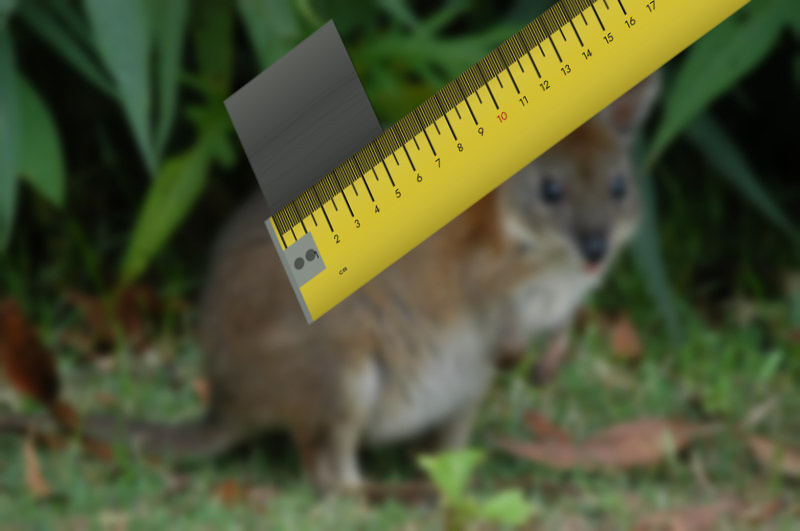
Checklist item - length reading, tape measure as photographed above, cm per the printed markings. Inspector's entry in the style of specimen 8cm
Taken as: 5.5cm
